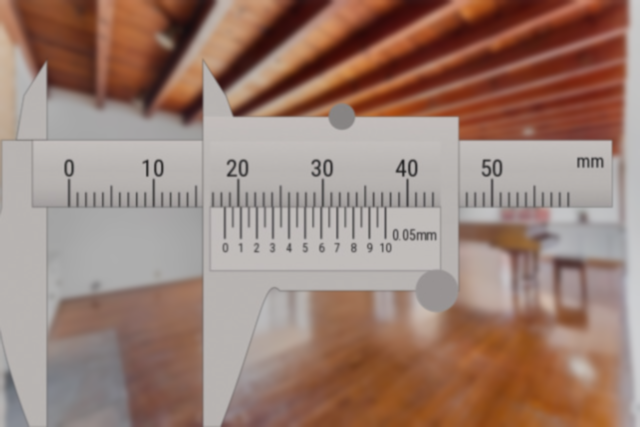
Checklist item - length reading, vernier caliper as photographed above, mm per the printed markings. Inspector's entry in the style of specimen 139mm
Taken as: 18.4mm
